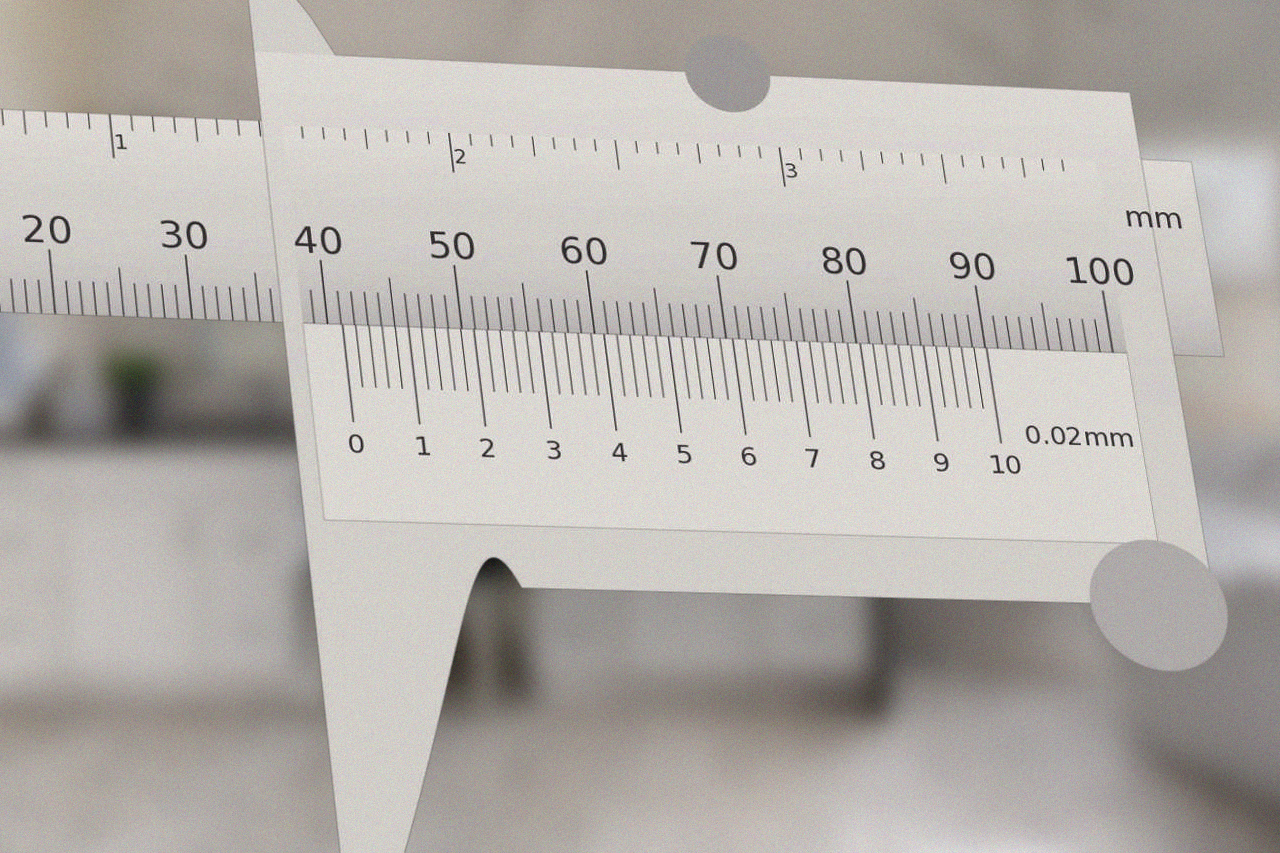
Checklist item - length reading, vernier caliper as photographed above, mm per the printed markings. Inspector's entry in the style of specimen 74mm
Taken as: 41.1mm
